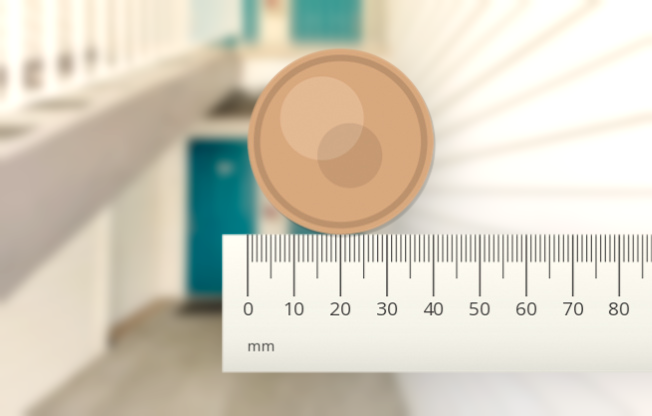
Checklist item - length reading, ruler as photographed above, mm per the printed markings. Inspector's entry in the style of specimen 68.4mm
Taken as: 40mm
